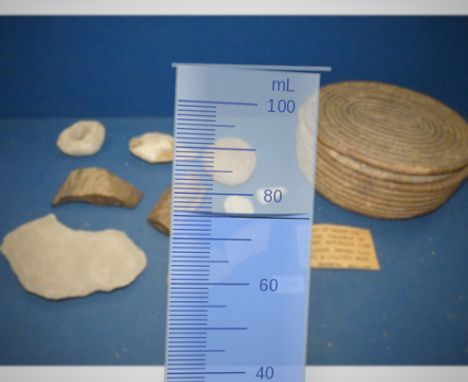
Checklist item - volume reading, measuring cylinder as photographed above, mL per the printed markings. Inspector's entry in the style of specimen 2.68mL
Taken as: 75mL
